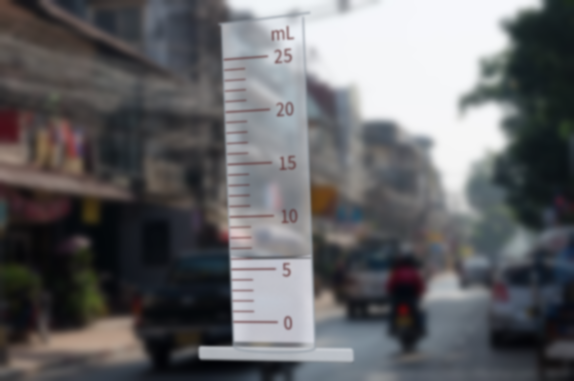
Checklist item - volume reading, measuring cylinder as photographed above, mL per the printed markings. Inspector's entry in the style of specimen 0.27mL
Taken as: 6mL
